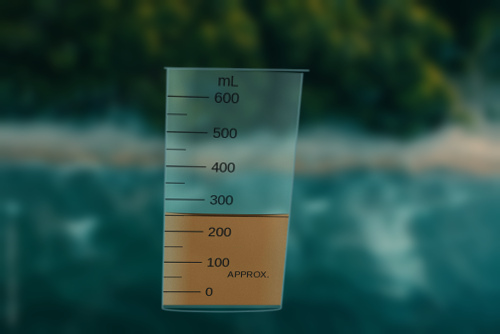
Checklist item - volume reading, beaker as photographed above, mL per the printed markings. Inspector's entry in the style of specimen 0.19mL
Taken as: 250mL
